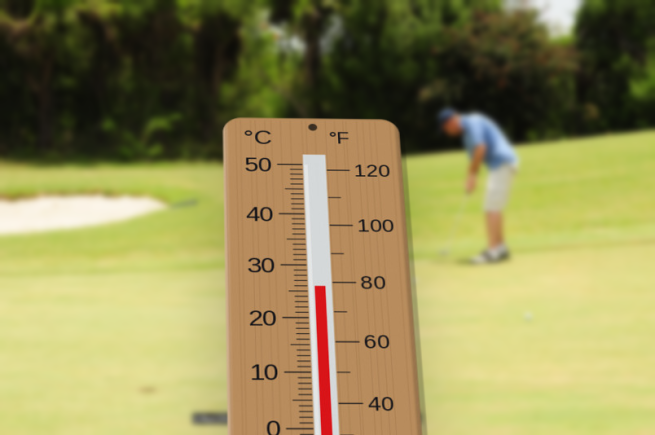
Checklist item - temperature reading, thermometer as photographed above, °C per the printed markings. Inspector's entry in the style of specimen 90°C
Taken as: 26°C
